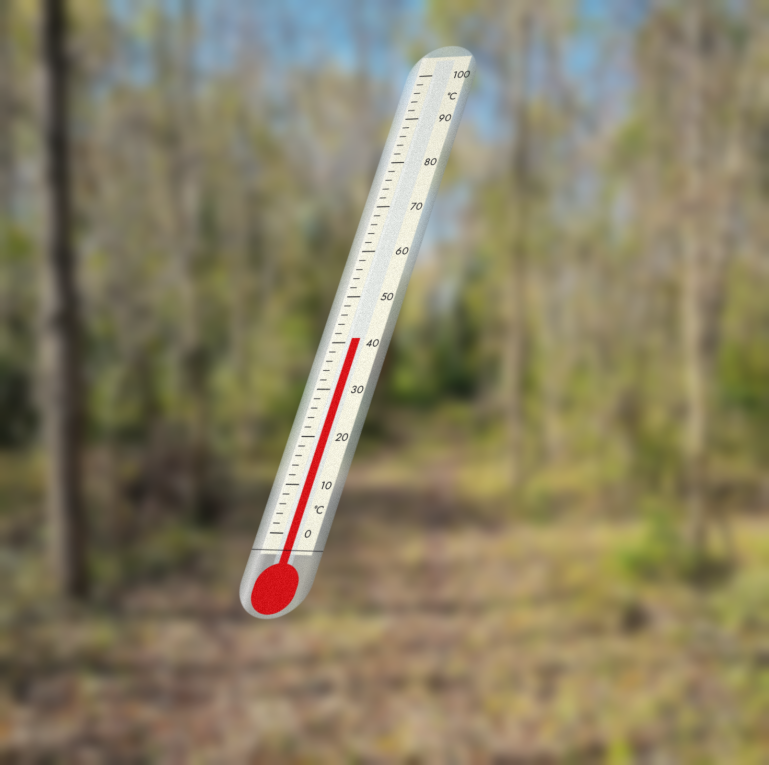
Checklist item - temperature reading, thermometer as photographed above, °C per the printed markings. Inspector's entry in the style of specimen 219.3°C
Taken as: 41°C
